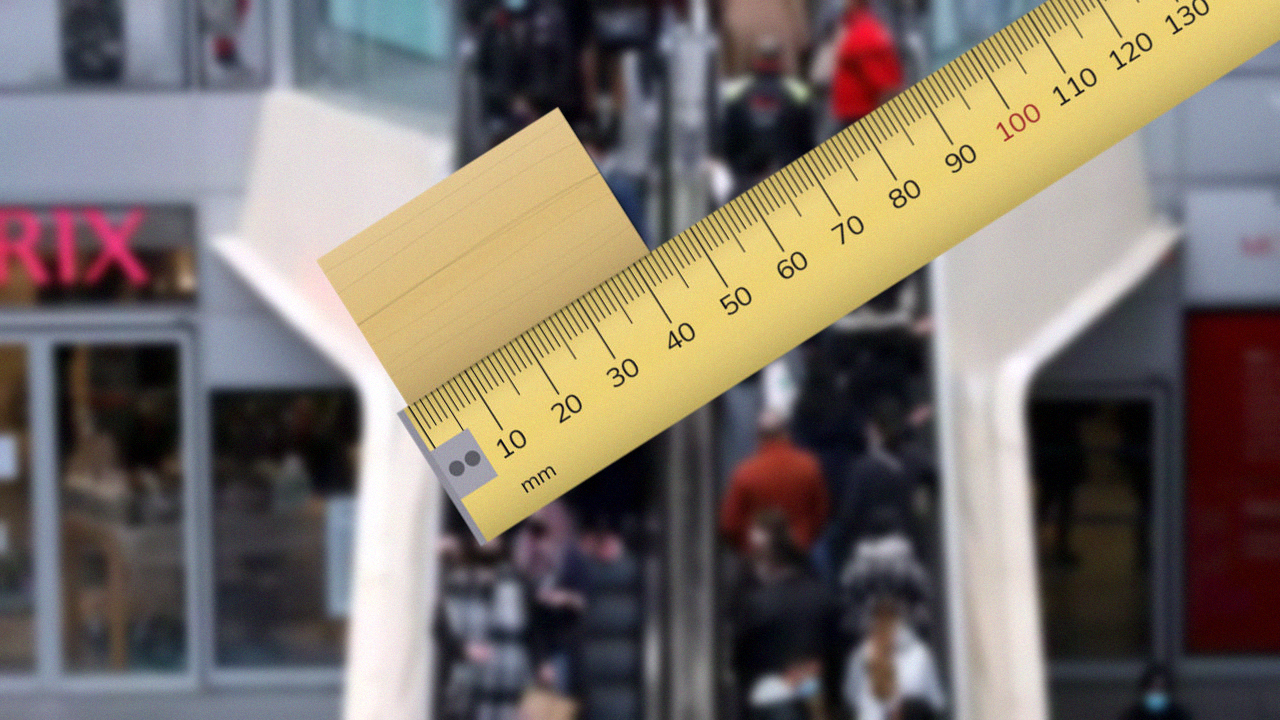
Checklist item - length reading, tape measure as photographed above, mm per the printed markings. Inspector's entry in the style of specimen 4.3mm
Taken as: 43mm
